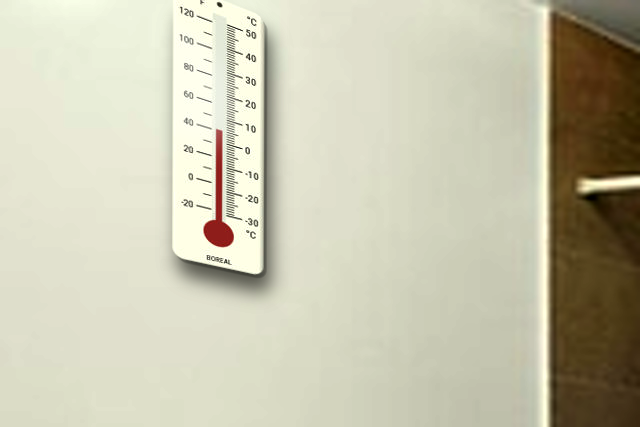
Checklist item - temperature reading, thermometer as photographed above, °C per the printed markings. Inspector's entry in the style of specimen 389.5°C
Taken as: 5°C
